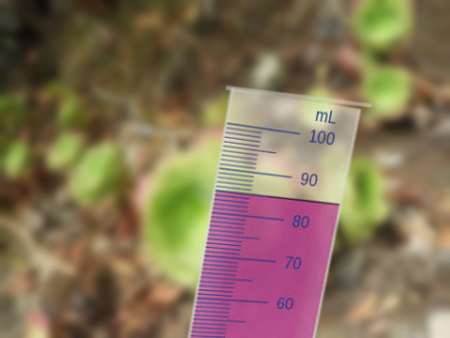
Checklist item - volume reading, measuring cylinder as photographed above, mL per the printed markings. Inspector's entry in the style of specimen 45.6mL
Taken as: 85mL
